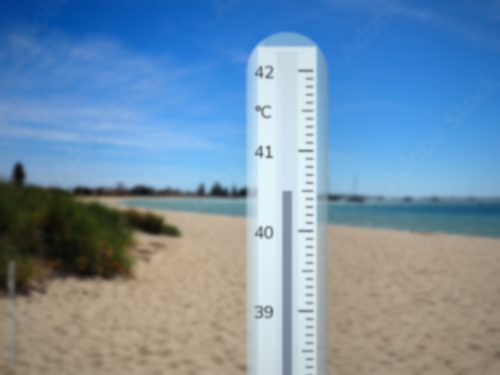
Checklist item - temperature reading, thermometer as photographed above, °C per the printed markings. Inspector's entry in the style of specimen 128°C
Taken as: 40.5°C
